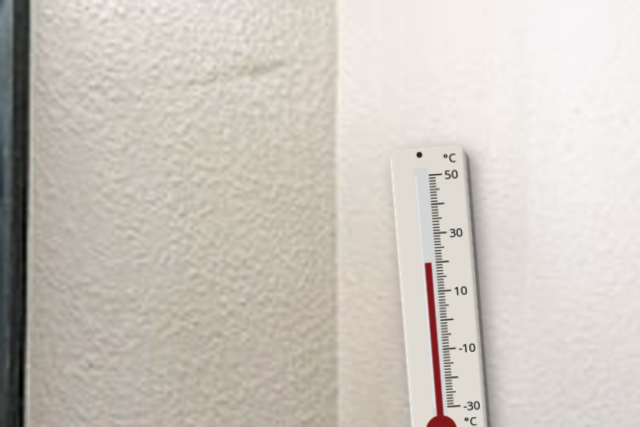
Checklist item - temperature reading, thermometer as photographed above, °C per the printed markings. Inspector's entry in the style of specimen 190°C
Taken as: 20°C
